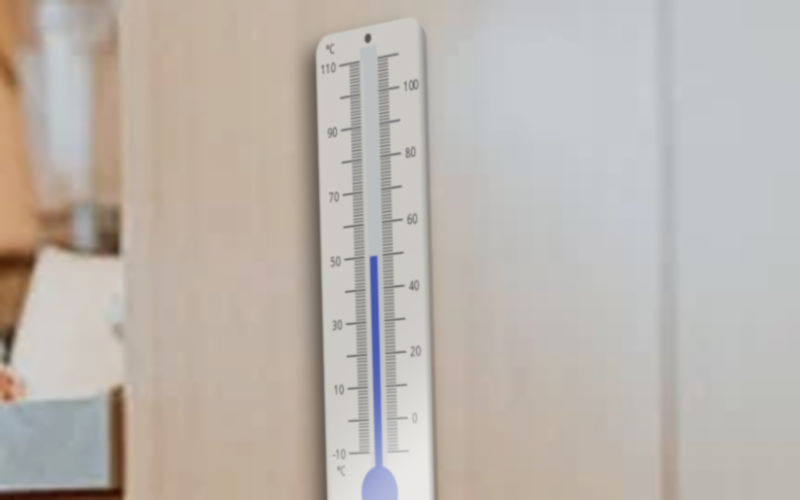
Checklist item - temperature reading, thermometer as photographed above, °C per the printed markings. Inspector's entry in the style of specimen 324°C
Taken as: 50°C
